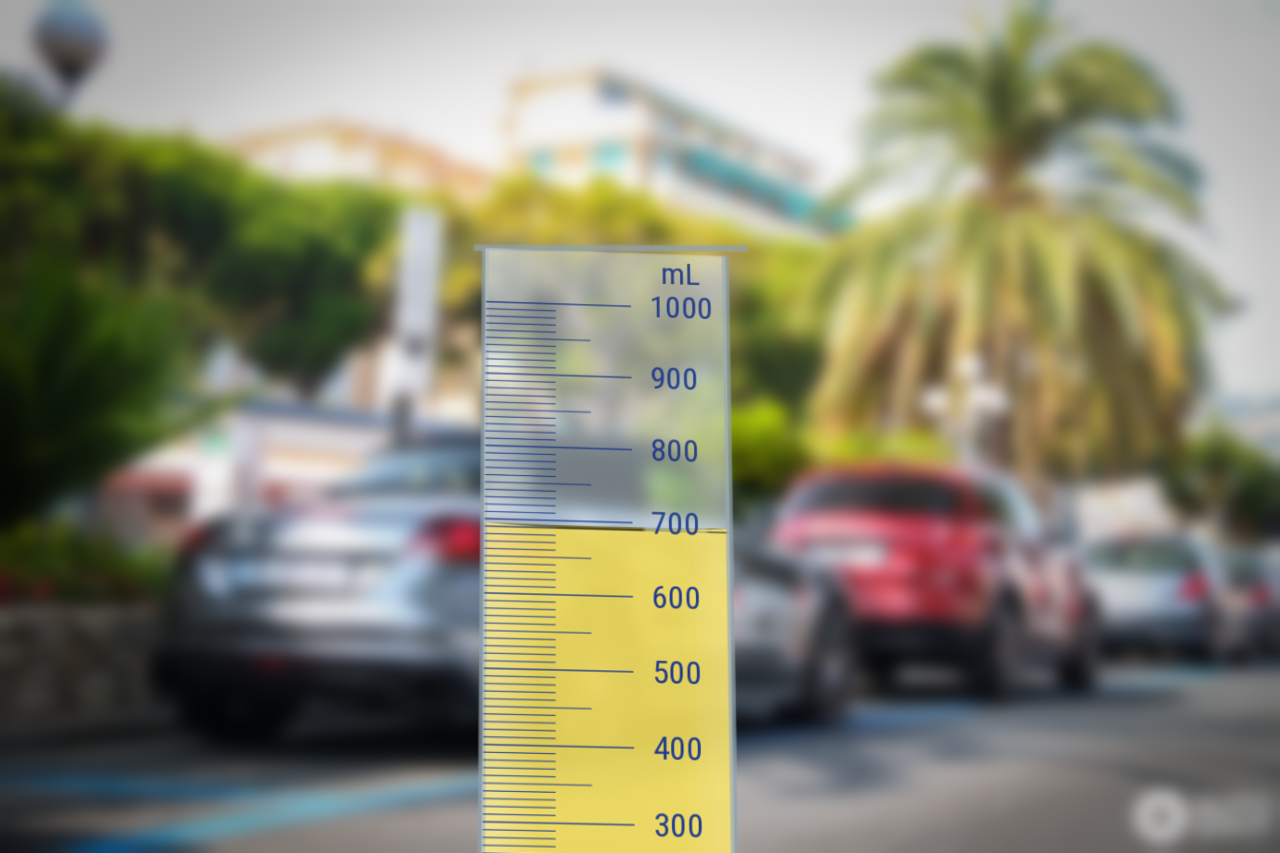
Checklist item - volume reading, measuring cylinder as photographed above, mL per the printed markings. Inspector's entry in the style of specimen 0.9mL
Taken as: 690mL
